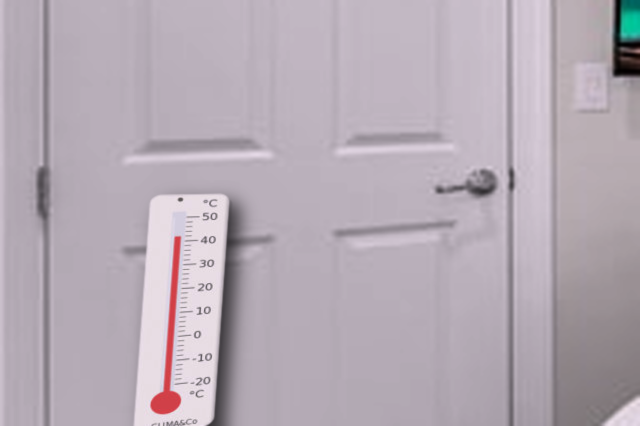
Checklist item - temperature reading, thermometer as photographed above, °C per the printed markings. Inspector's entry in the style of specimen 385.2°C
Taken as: 42°C
